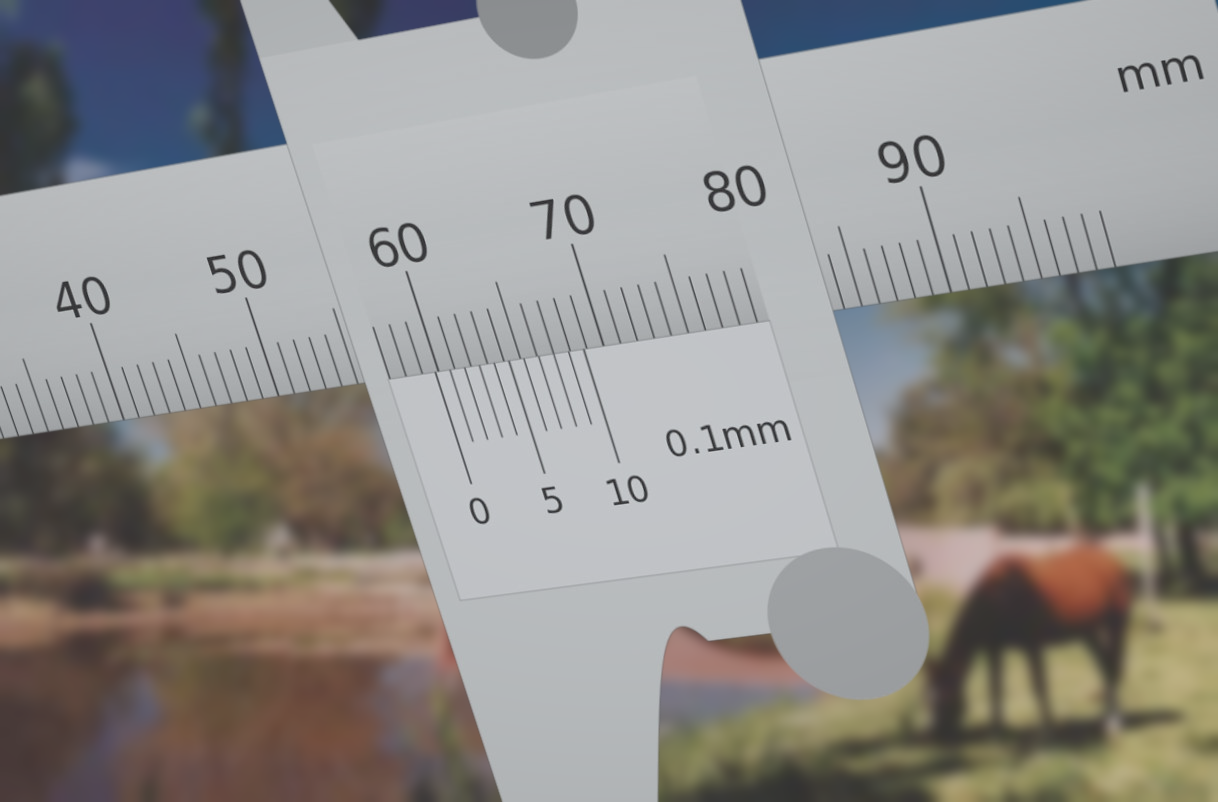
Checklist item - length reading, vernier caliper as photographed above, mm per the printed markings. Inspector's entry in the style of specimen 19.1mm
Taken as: 59.8mm
